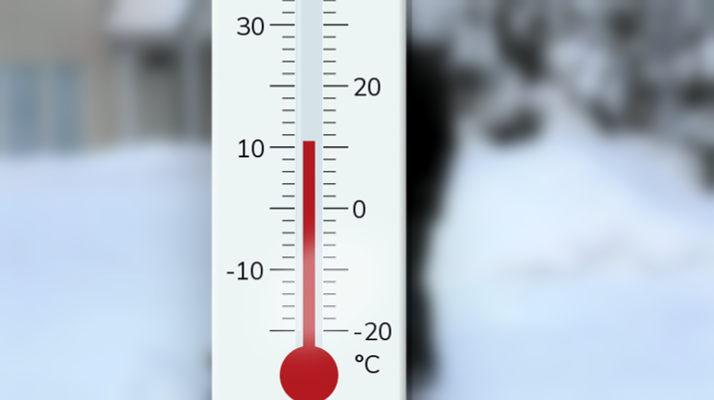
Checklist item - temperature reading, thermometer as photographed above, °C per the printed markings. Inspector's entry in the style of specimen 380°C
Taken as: 11°C
